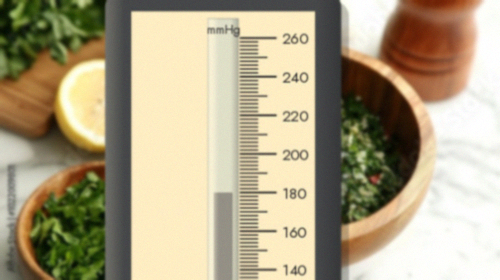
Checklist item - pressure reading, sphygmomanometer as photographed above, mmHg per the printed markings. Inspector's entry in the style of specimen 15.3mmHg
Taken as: 180mmHg
